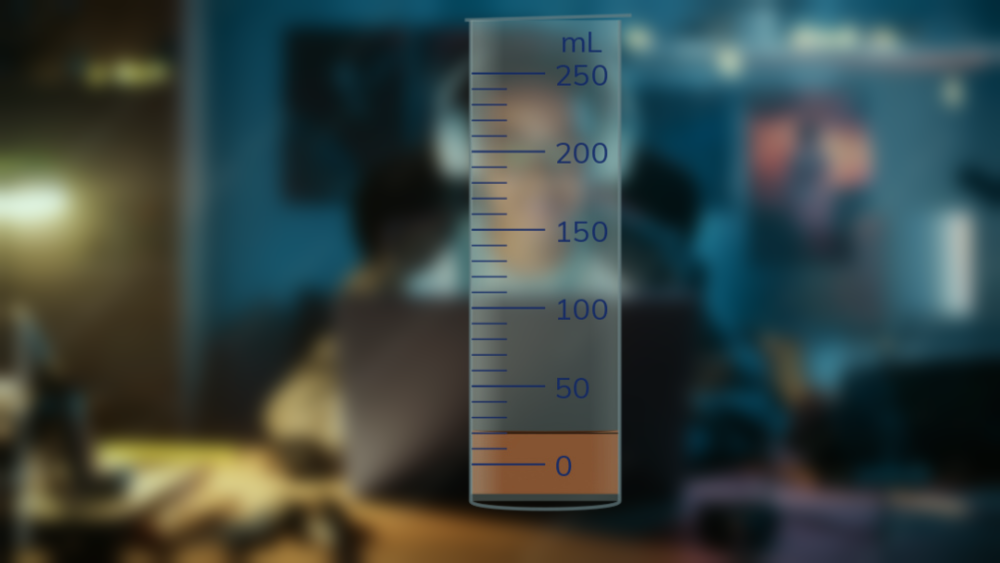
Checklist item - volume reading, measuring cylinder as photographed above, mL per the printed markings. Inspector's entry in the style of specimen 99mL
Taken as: 20mL
